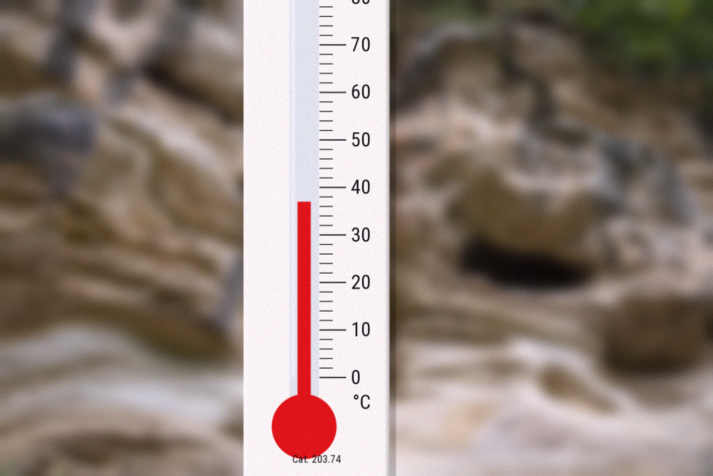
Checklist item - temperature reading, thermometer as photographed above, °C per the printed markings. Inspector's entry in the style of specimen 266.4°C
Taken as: 37°C
